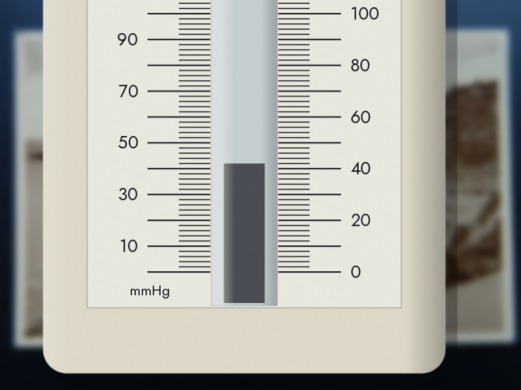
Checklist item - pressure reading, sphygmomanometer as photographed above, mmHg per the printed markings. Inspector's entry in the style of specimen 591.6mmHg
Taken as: 42mmHg
